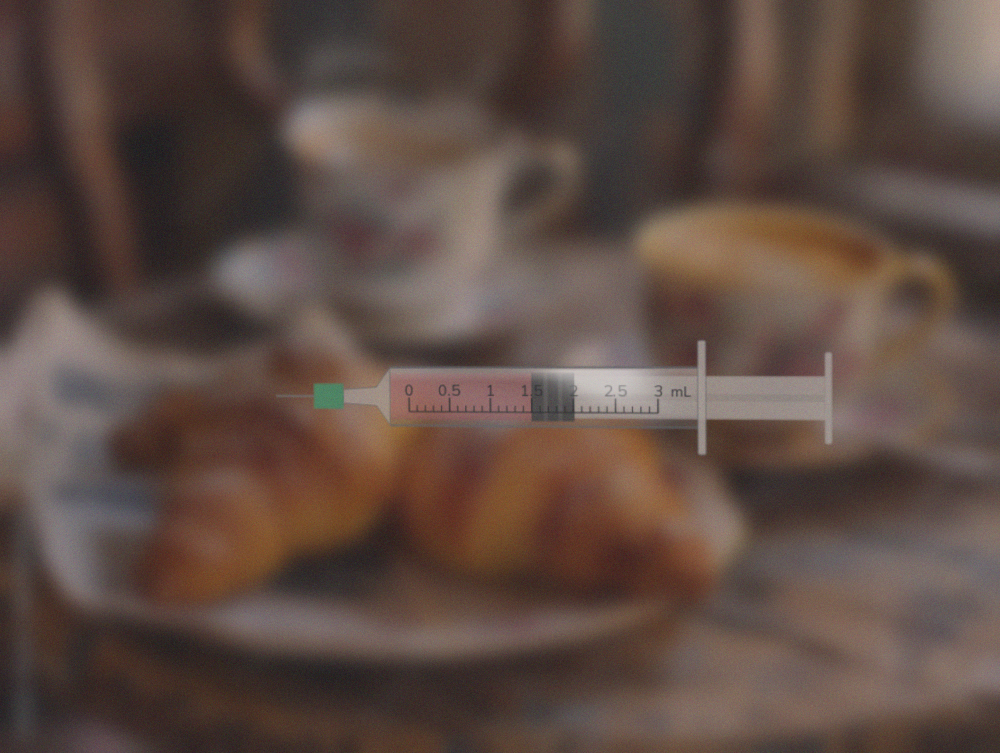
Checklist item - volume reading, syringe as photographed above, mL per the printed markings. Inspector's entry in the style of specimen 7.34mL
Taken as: 1.5mL
